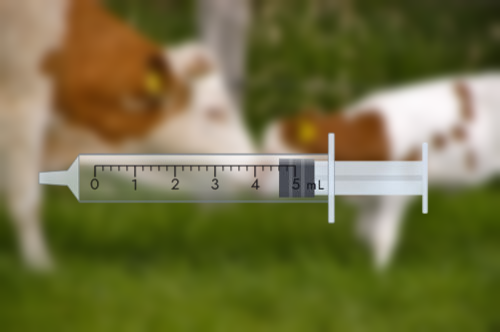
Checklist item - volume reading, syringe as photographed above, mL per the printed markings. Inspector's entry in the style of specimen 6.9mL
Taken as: 4.6mL
